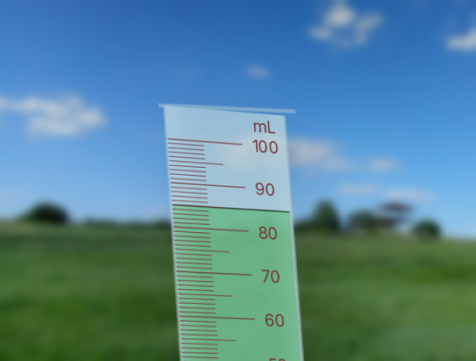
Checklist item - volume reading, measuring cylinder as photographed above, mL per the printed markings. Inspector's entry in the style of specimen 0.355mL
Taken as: 85mL
